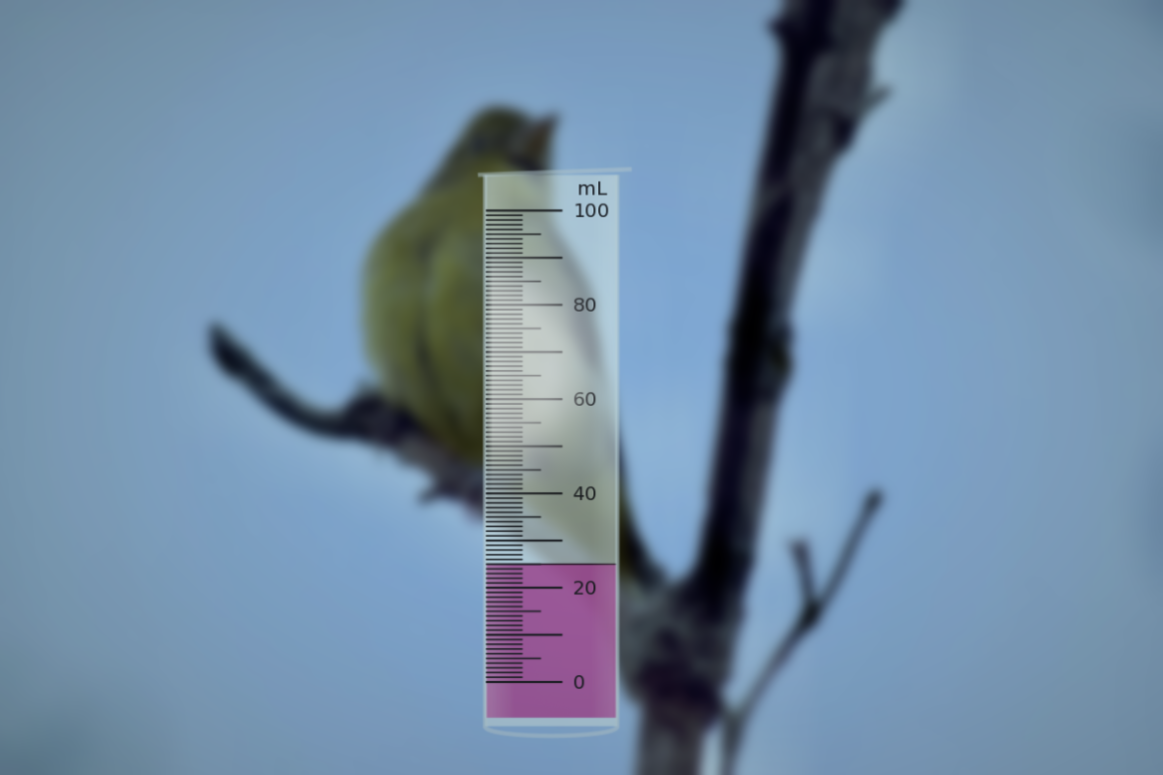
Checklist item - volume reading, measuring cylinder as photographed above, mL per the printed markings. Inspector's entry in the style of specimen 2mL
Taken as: 25mL
